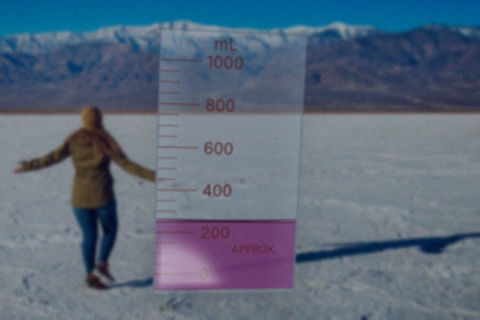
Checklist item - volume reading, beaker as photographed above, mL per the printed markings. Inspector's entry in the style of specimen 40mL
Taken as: 250mL
